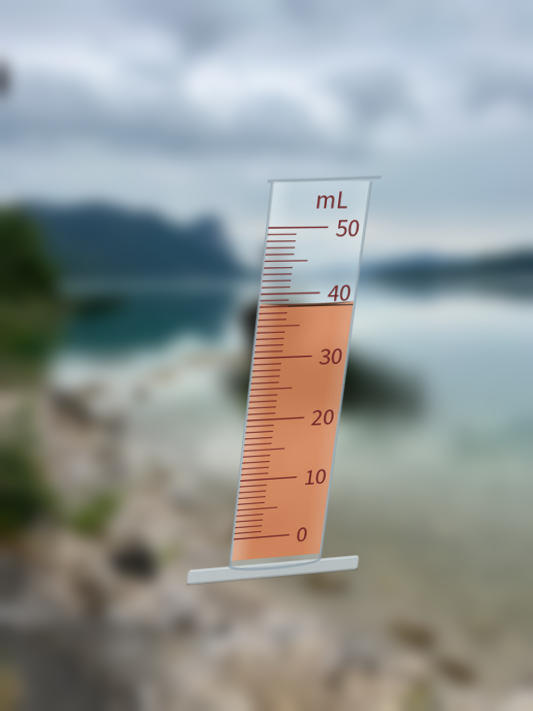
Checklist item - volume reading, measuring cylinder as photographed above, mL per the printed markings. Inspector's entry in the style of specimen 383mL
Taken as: 38mL
